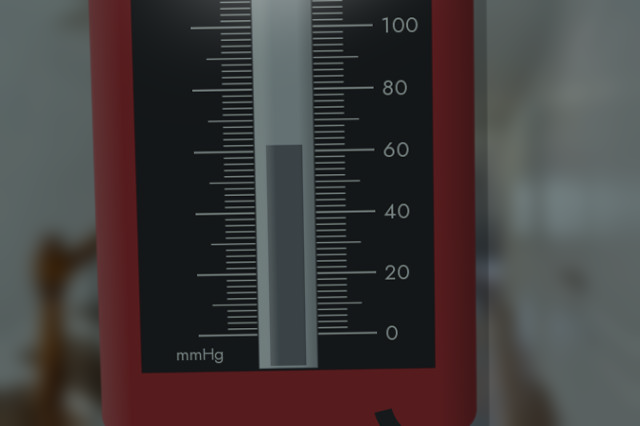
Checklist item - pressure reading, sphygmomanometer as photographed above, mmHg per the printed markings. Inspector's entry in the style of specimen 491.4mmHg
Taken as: 62mmHg
